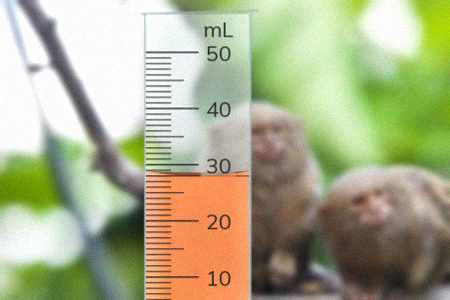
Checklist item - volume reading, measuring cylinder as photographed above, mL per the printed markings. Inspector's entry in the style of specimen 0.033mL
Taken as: 28mL
